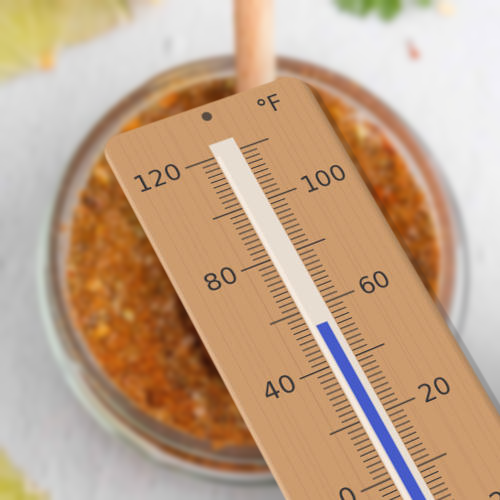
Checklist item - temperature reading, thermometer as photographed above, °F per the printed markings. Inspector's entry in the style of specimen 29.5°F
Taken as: 54°F
